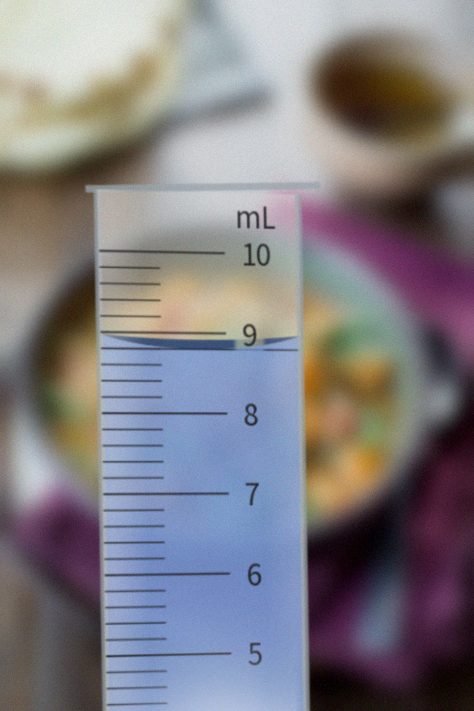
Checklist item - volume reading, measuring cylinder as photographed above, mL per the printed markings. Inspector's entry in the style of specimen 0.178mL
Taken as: 8.8mL
